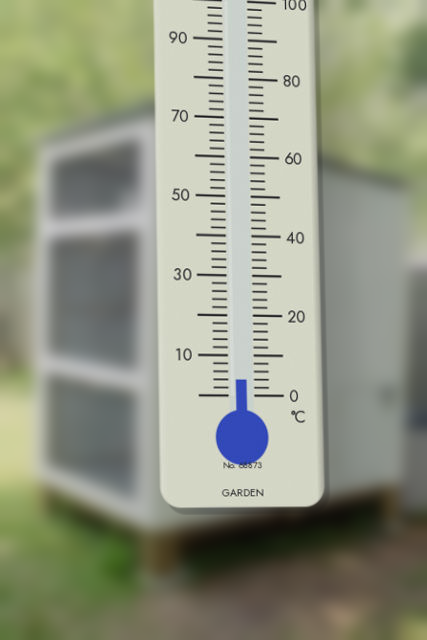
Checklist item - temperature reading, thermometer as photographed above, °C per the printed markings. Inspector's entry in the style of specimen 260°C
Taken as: 4°C
